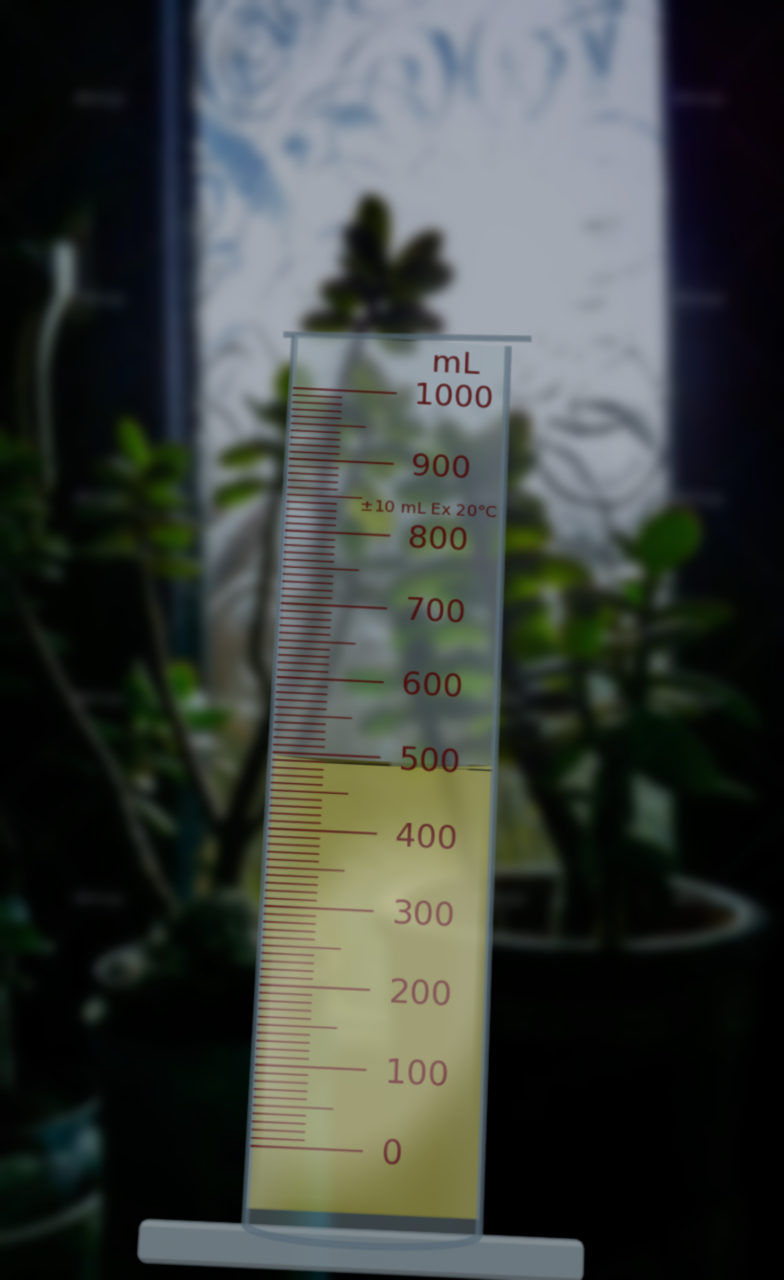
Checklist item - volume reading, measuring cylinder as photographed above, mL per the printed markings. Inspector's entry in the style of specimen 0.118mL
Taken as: 490mL
